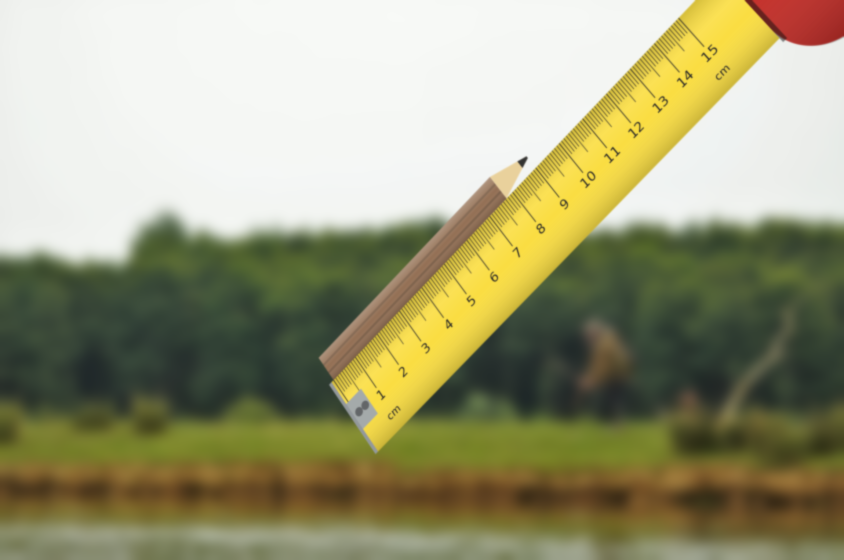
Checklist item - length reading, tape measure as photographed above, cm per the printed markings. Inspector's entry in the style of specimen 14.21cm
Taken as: 9cm
